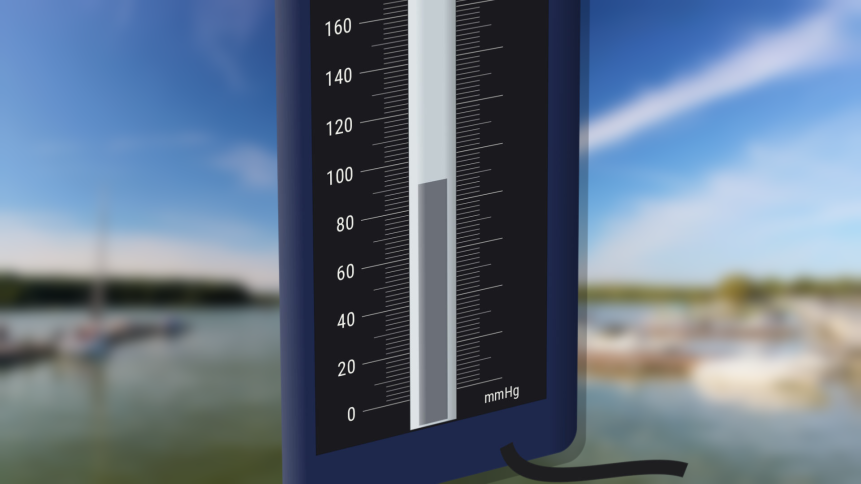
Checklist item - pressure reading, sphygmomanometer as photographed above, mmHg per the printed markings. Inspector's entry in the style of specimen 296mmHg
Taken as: 90mmHg
